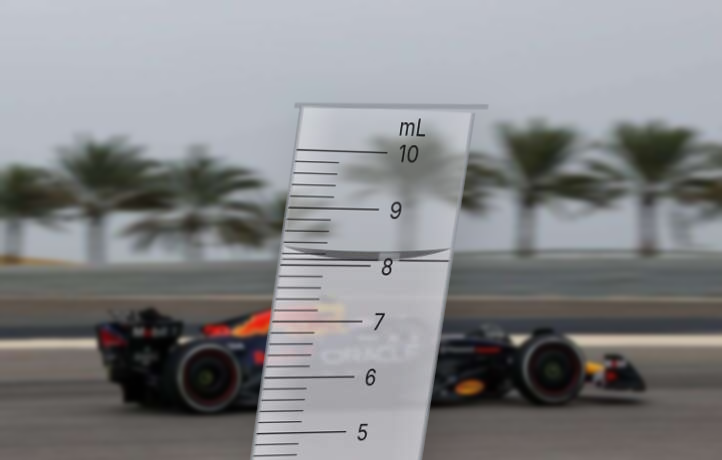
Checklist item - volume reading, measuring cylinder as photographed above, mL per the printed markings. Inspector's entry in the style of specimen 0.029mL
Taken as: 8.1mL
